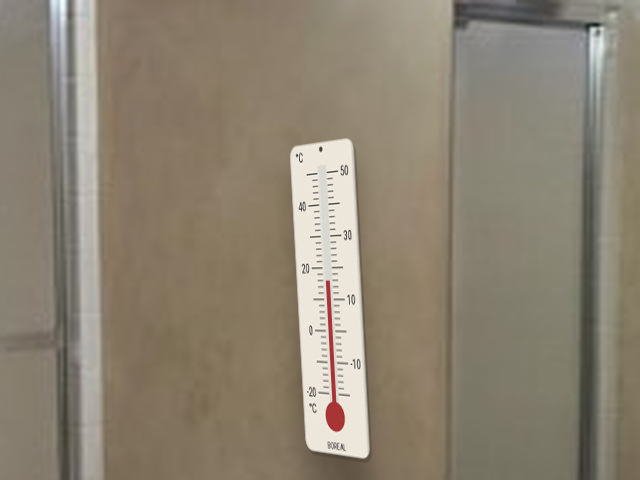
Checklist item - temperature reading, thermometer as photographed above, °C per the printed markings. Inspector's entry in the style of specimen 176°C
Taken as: 16°C
